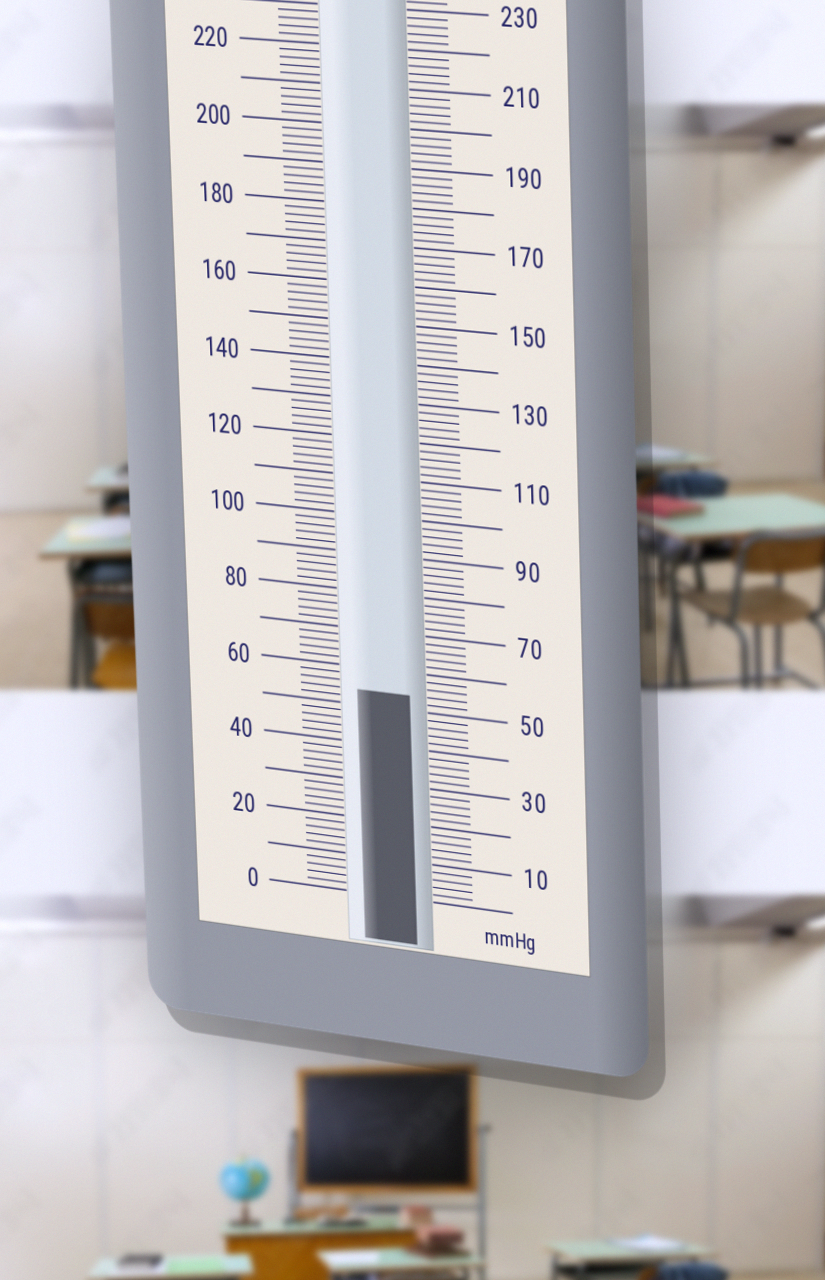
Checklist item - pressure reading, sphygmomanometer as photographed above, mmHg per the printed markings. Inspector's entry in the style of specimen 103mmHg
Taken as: 54mmHg
